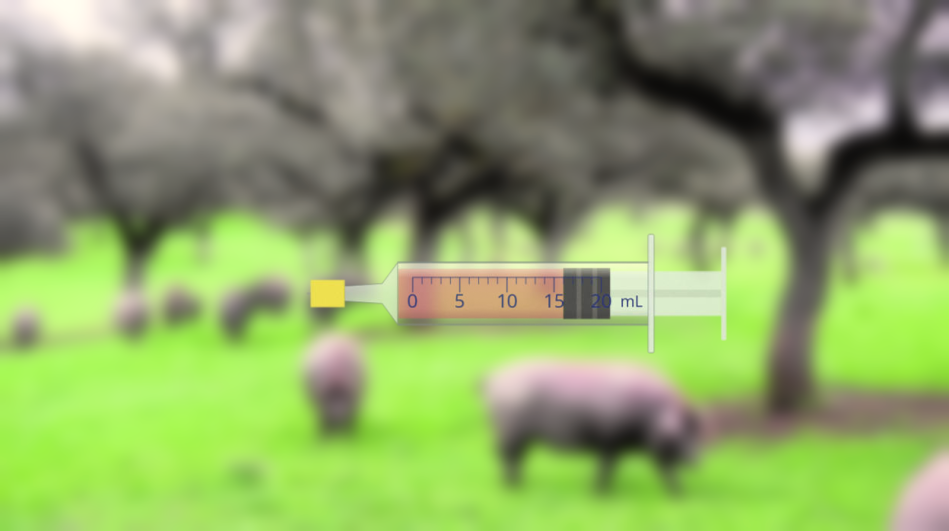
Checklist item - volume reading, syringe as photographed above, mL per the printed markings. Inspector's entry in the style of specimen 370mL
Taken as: 16mL
